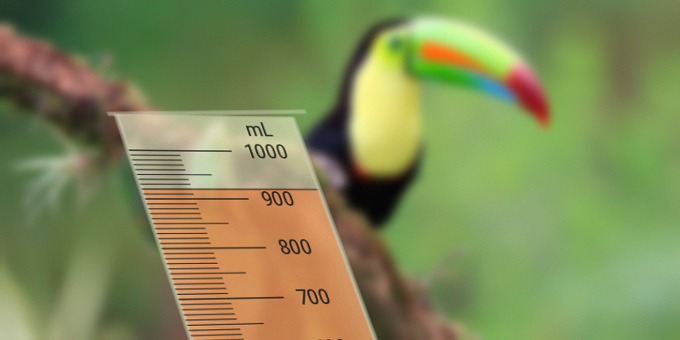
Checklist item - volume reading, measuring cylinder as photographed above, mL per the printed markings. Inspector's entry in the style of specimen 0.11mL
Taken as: 920mL
